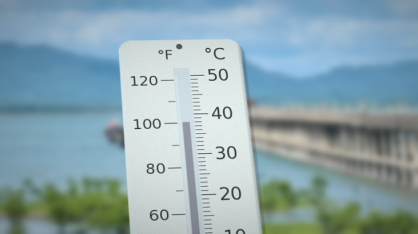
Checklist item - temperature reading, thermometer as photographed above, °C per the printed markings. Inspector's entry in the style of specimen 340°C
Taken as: 38°C
